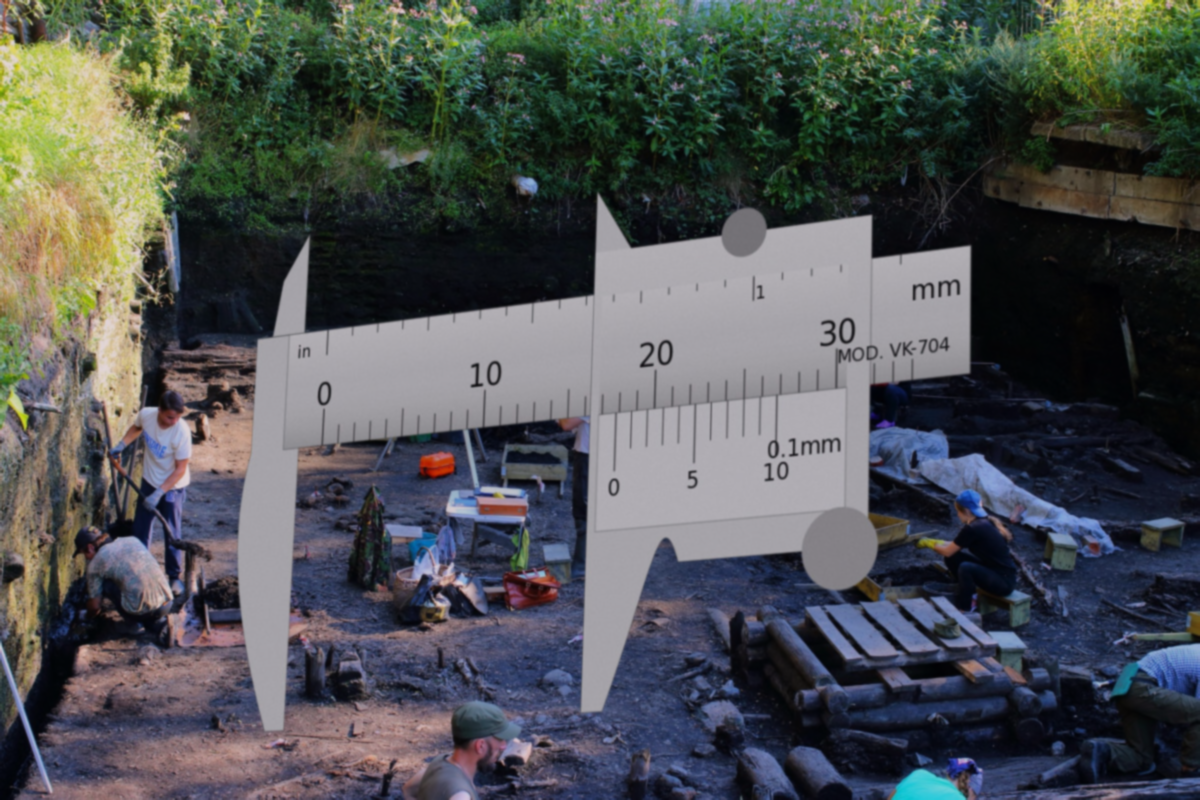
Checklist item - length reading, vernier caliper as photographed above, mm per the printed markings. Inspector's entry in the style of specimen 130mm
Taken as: 17.8mm
